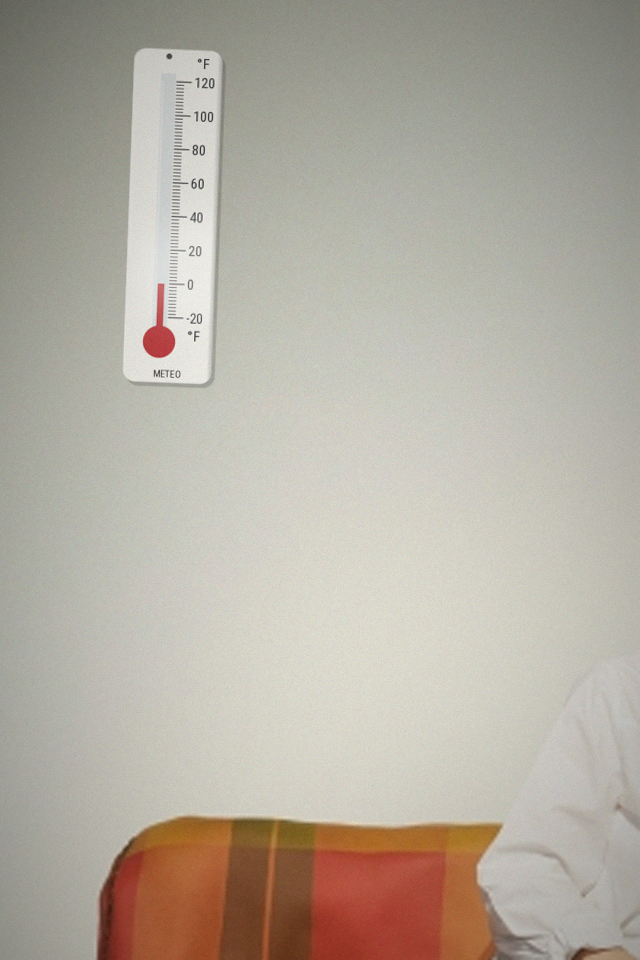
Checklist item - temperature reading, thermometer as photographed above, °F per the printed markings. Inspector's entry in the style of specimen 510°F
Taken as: 0°F
